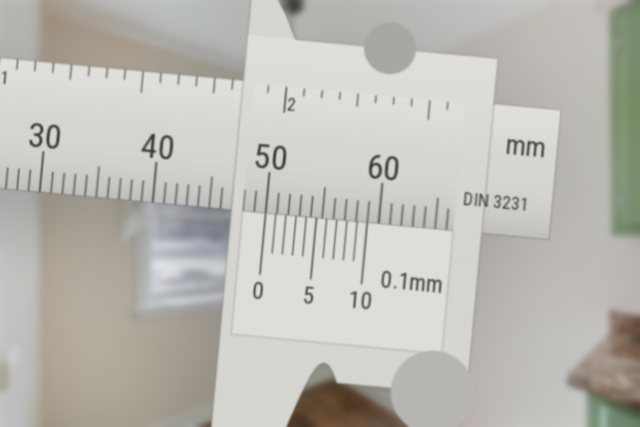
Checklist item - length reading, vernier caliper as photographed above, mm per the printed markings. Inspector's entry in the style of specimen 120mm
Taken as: 50.0mm
